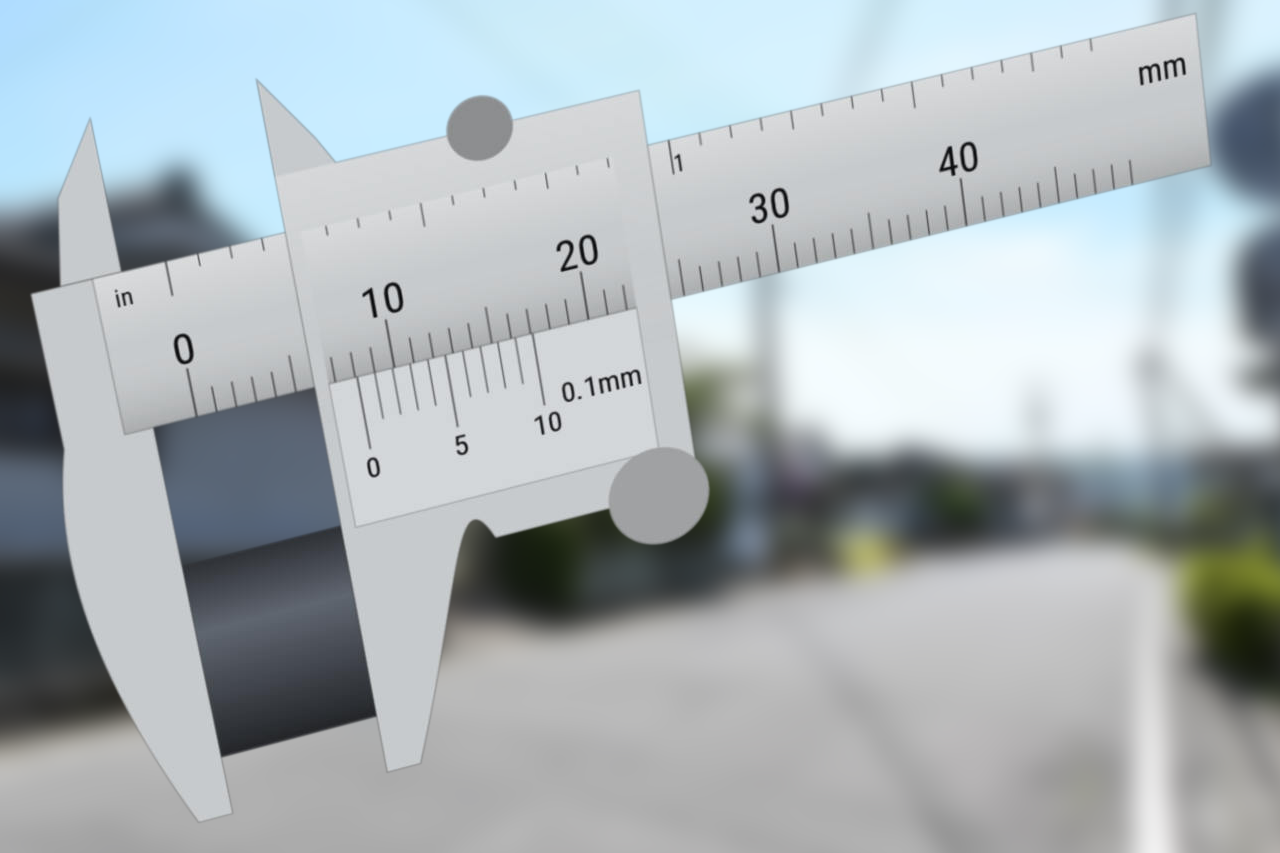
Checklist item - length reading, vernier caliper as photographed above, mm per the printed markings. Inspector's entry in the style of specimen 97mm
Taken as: 8.1mm
